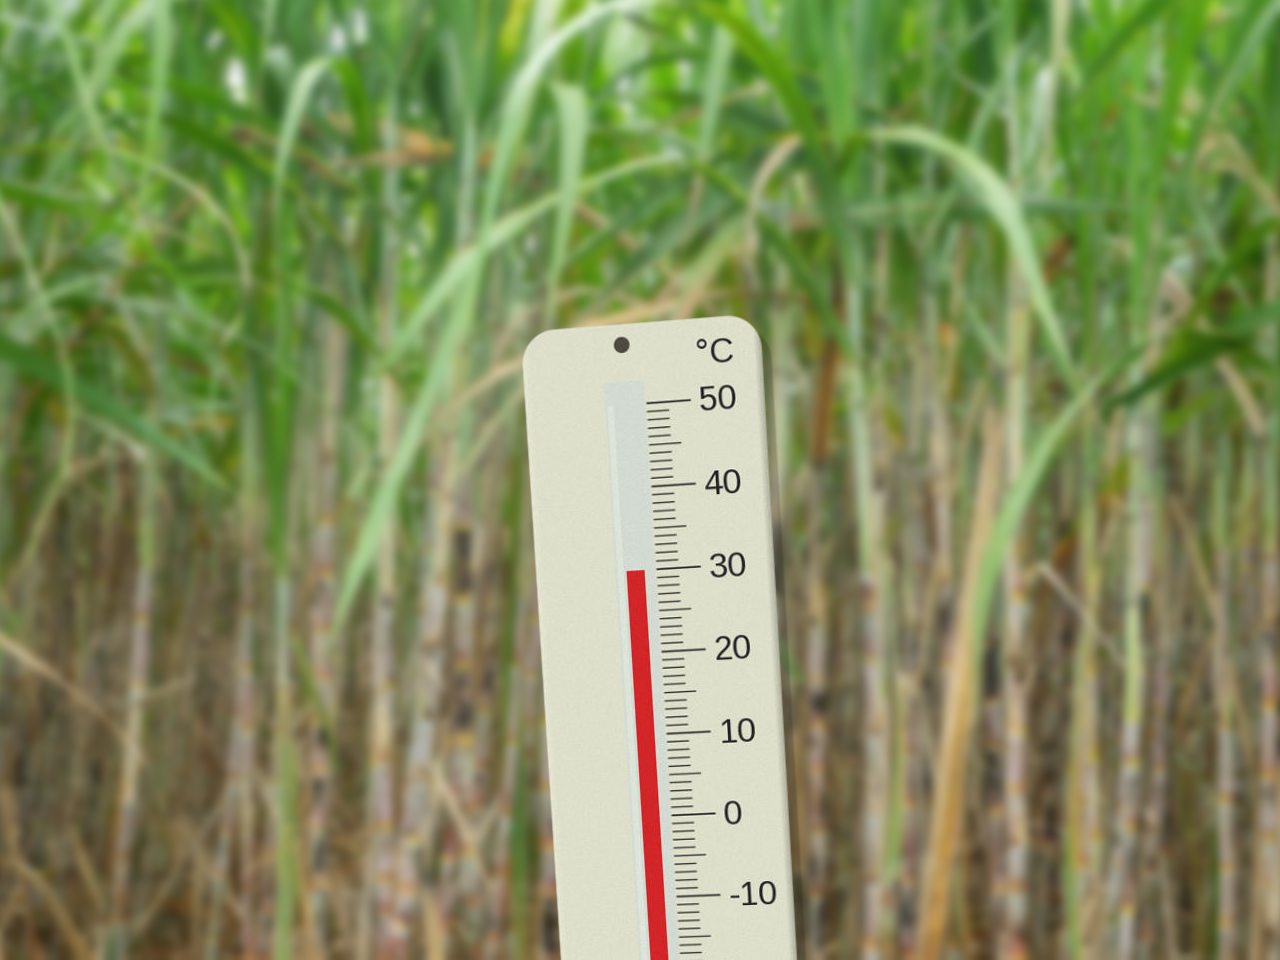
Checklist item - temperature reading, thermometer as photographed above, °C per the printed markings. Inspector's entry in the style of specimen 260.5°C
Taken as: 30°C
